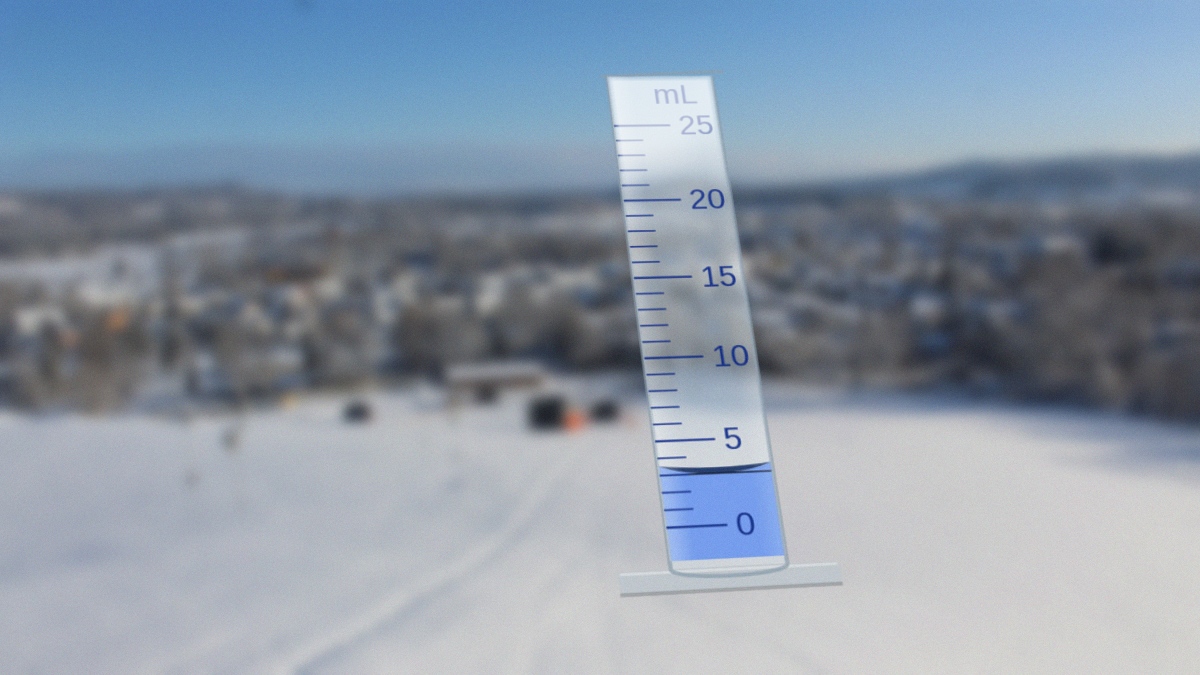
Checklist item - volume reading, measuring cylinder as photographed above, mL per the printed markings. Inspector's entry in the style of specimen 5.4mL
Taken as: 3mL
